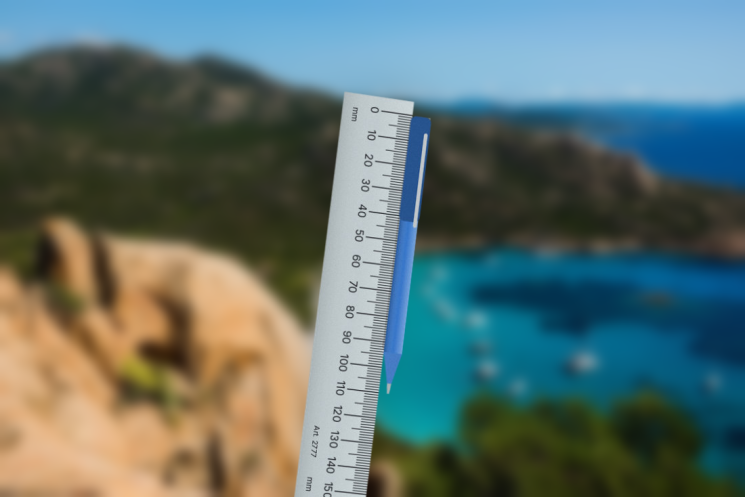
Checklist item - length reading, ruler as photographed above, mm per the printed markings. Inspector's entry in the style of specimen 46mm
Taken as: 110mm
